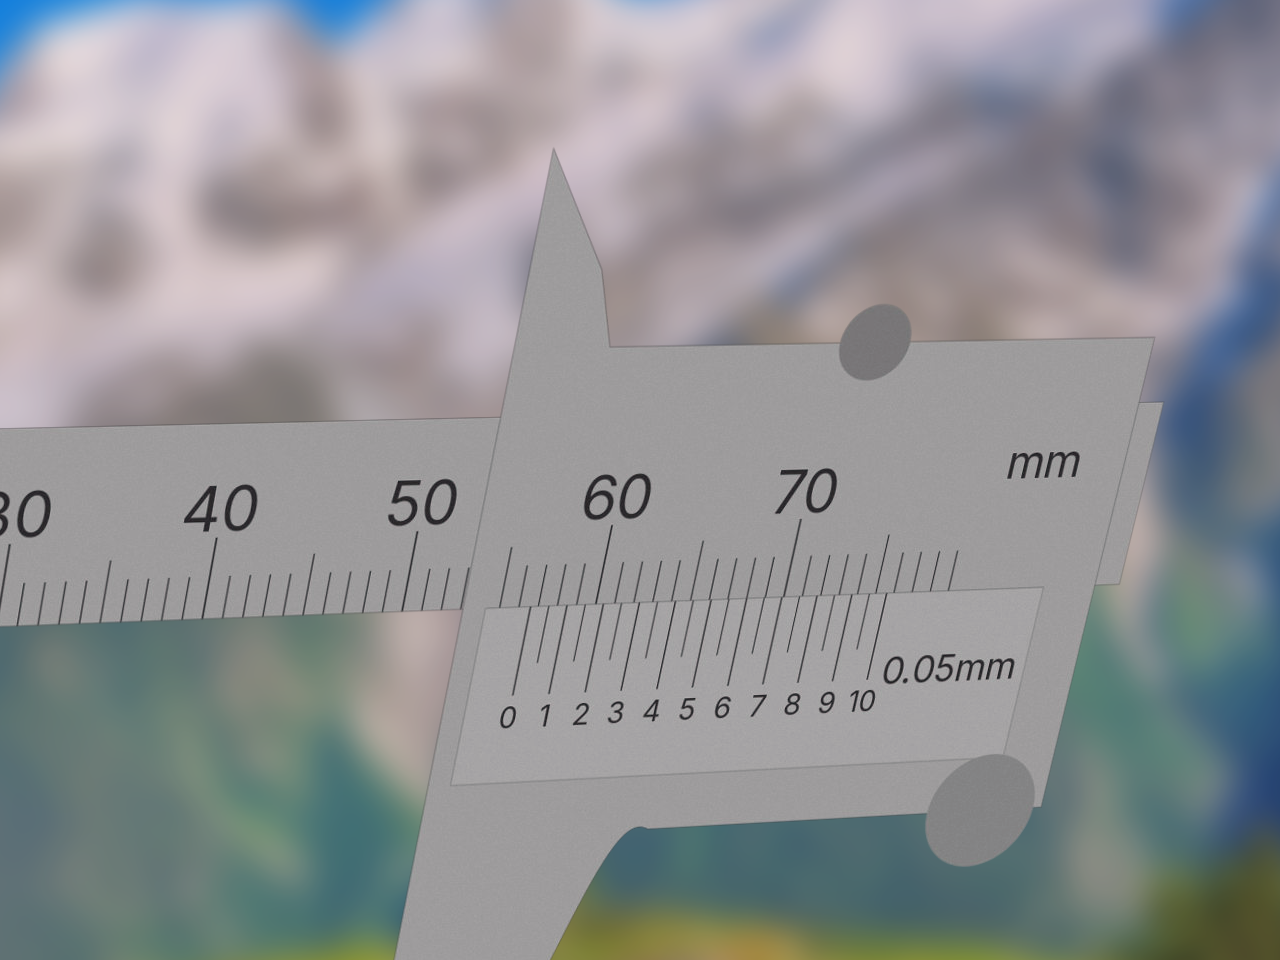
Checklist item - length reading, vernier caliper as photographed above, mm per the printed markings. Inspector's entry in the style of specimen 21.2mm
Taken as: 56.6mm
